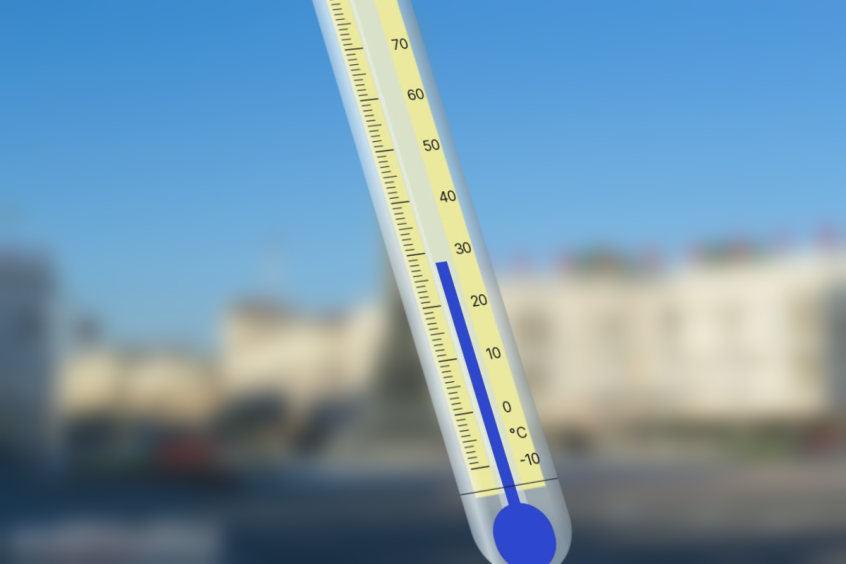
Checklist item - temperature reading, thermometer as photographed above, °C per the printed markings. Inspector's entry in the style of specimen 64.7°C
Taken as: 28°C
